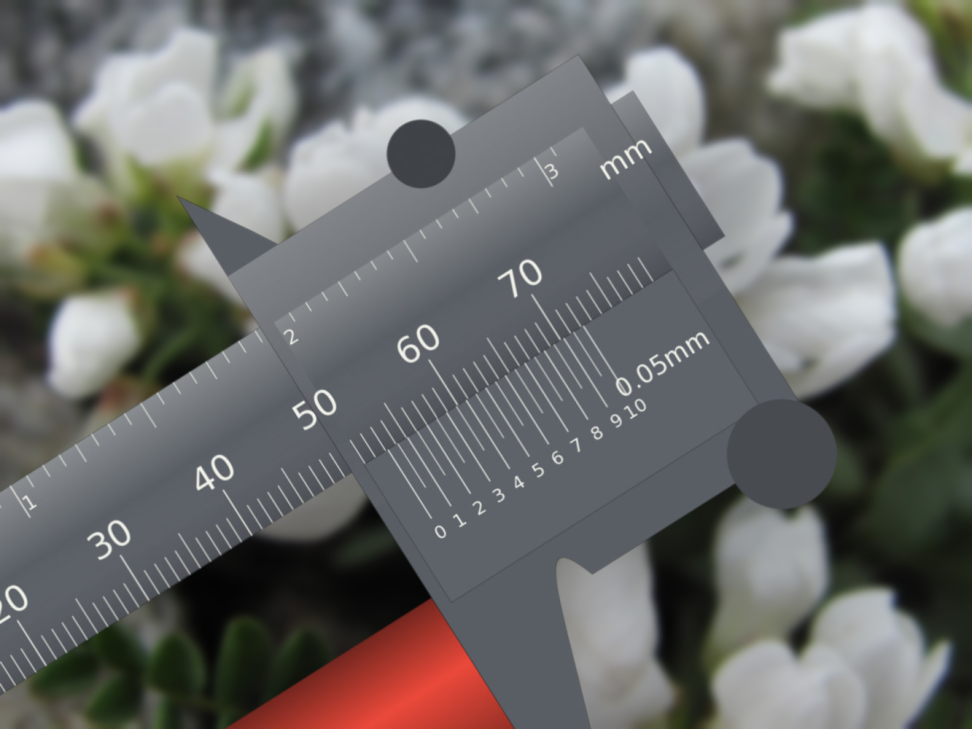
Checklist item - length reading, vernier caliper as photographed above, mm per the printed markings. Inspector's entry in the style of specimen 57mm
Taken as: 53.2mm
